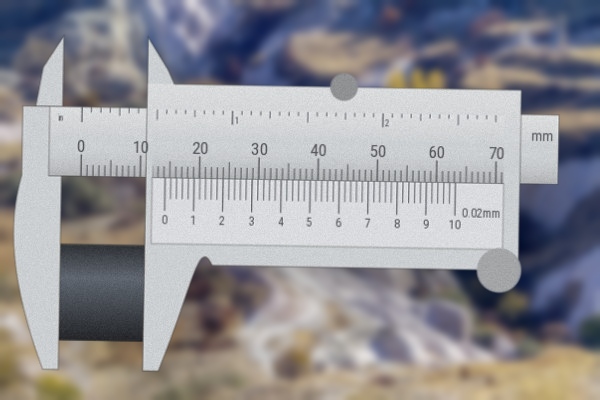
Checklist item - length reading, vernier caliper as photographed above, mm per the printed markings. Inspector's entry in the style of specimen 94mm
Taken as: 14.2mm
